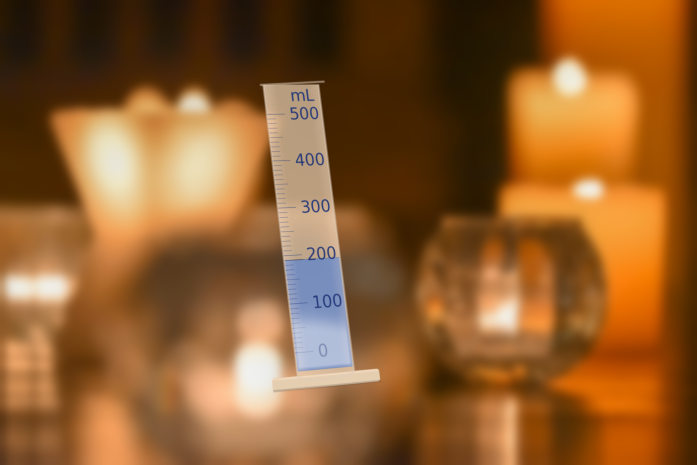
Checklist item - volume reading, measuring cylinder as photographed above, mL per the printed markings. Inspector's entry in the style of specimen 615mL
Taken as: 190mL
